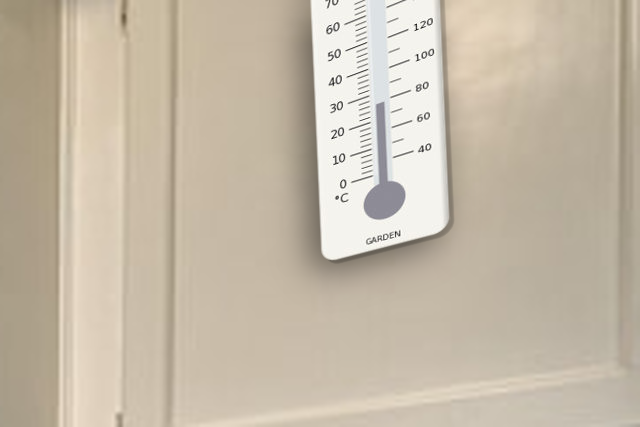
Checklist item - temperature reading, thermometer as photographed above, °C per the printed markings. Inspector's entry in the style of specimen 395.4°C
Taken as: 26°C
